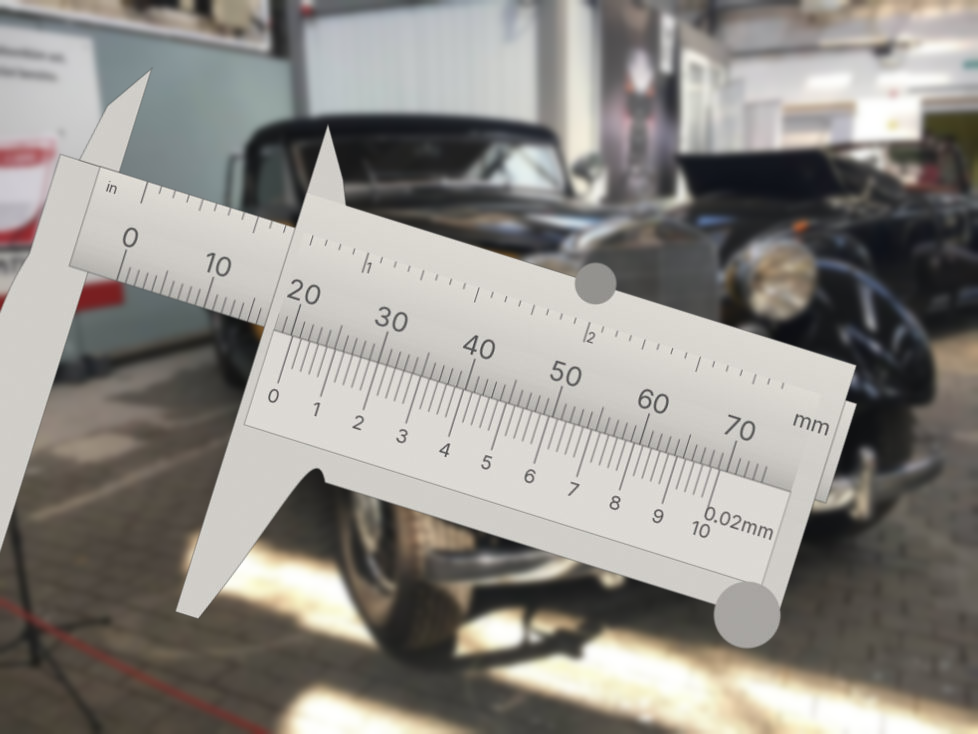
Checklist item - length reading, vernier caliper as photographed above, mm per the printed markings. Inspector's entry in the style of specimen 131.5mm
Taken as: 20.2mm
